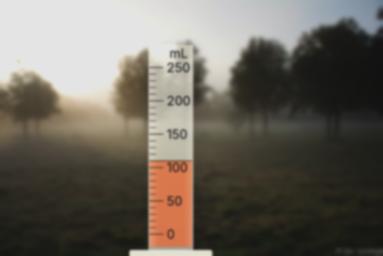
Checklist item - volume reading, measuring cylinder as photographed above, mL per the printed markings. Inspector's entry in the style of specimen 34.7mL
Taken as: 110mL
